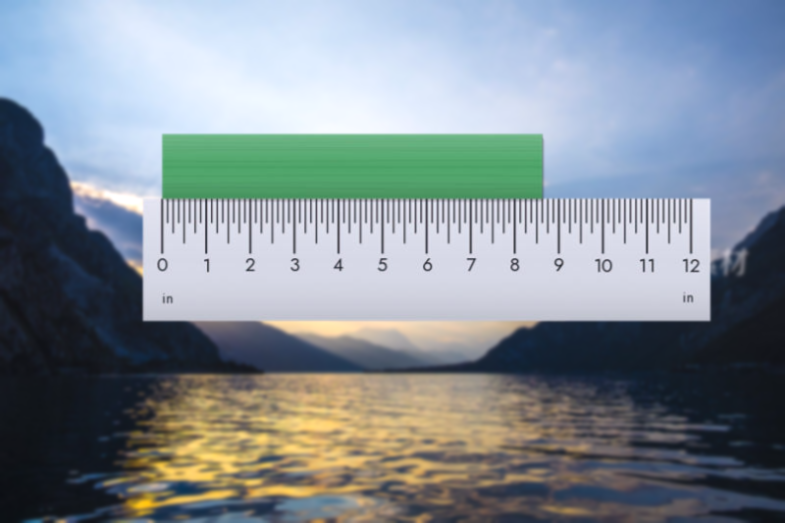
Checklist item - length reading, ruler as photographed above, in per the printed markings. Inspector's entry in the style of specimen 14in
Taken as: 8.625in
